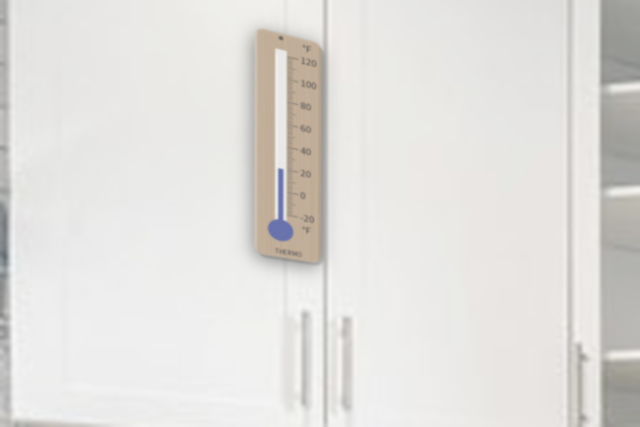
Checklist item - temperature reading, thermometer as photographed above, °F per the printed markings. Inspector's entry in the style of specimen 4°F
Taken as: 20°F
